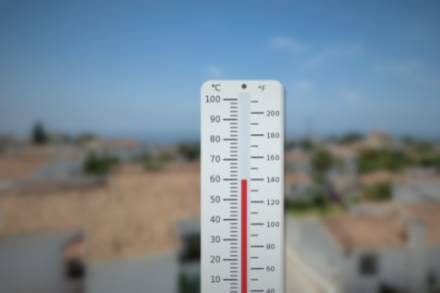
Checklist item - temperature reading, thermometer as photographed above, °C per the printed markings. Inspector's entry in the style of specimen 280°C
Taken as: 60°C
